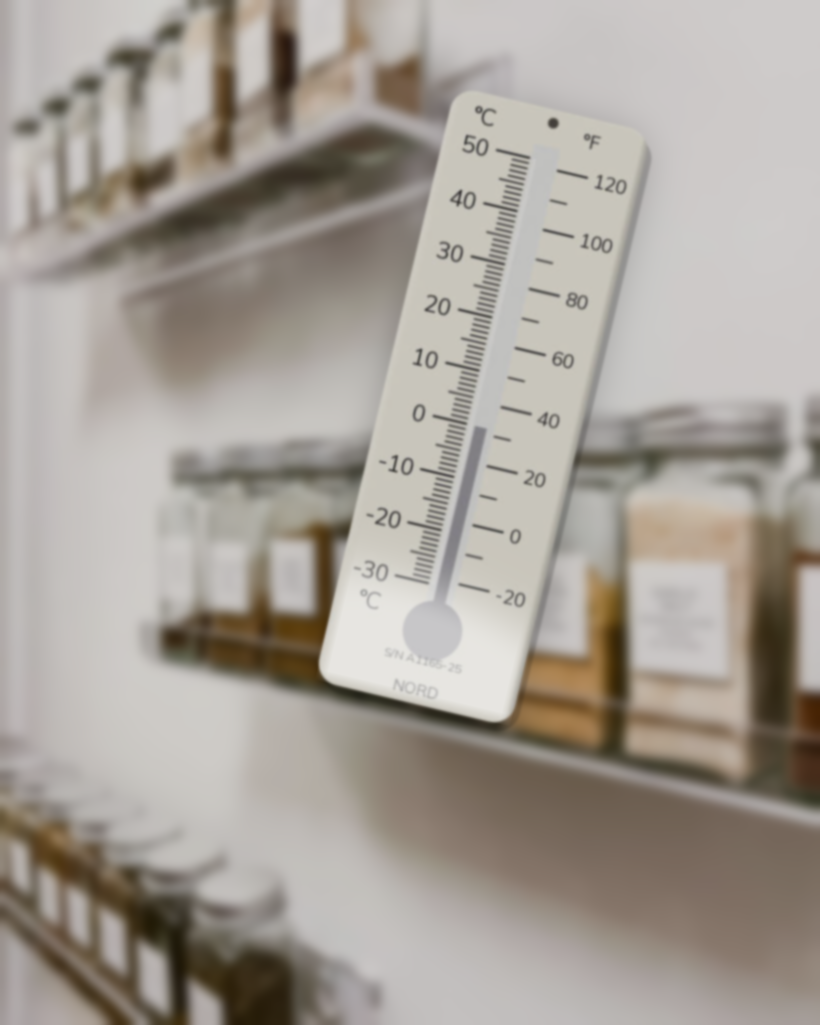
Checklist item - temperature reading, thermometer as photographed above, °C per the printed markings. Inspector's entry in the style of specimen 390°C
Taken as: 0°C
